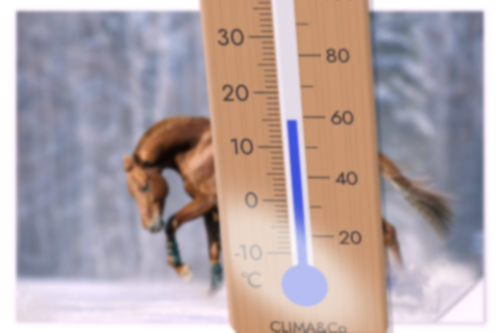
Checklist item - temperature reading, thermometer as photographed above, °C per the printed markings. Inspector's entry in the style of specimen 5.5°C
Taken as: 15°C
